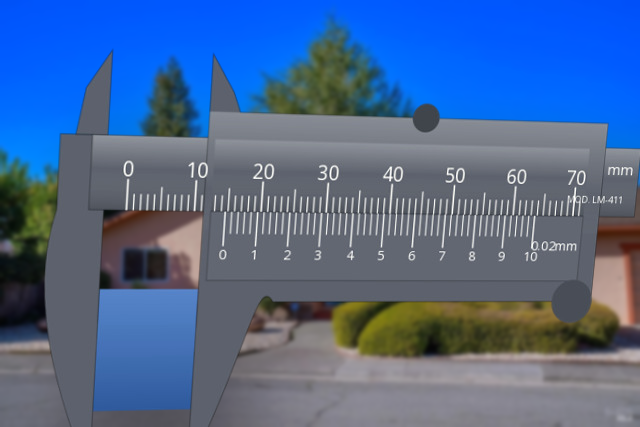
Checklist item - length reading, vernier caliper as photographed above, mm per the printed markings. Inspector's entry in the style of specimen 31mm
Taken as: 14.6mm
